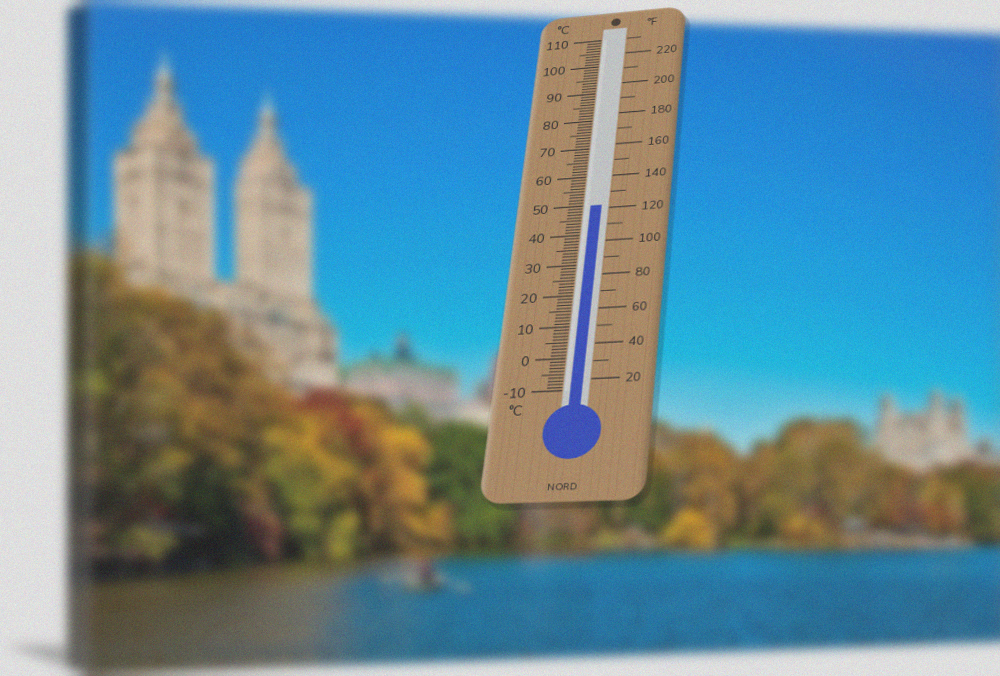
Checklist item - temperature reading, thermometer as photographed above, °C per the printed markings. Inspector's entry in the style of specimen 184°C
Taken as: 50°C
